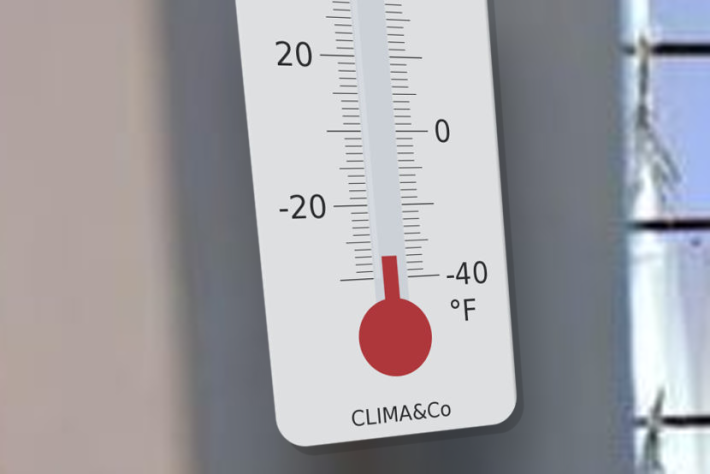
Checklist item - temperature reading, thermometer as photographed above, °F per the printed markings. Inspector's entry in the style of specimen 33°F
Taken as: -34°F
